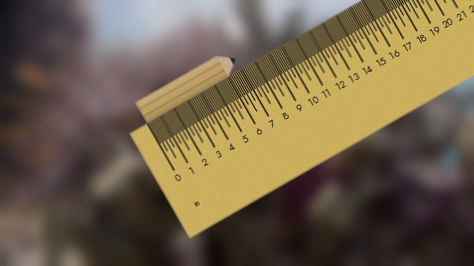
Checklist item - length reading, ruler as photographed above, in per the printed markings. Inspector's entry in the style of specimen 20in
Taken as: 7in
